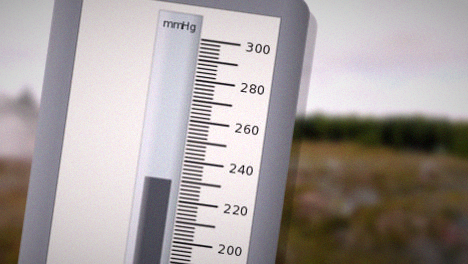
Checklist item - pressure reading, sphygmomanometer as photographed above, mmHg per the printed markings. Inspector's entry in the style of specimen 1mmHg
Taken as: 230mmHg
